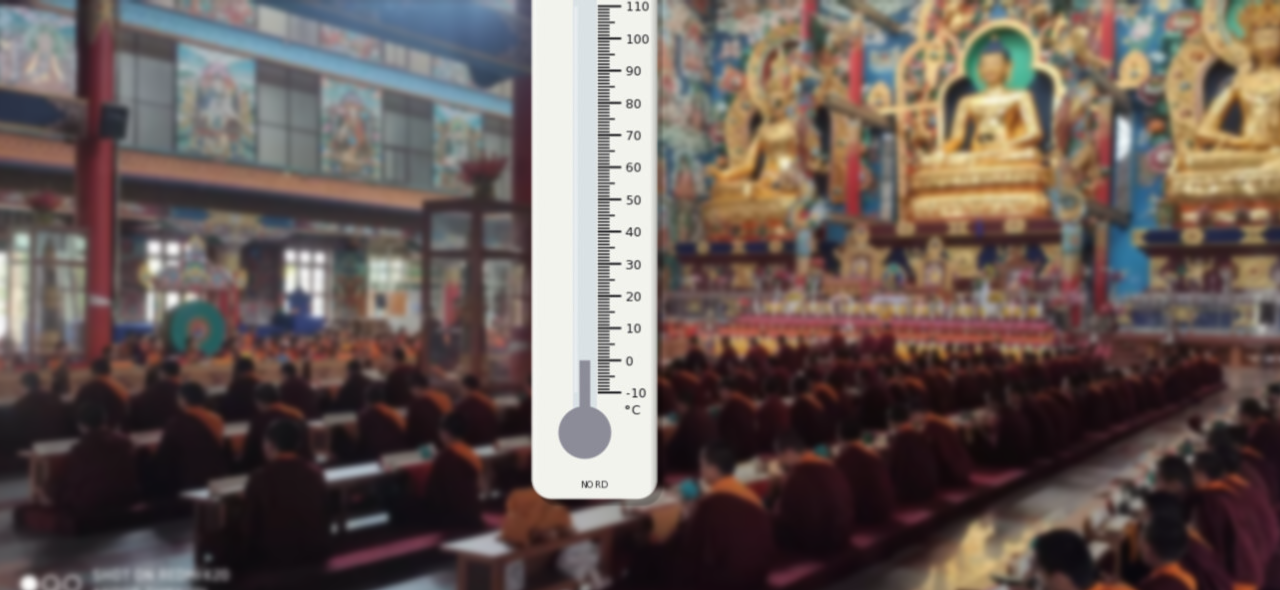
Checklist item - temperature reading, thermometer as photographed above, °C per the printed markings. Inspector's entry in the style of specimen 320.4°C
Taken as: 0°C
